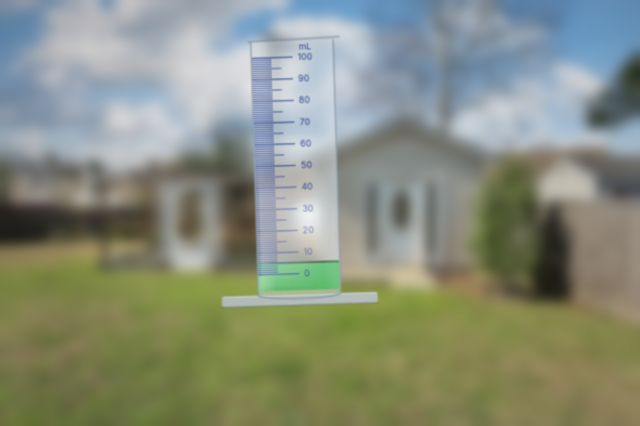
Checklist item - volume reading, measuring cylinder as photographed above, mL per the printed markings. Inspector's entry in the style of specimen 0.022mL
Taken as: 5mL
